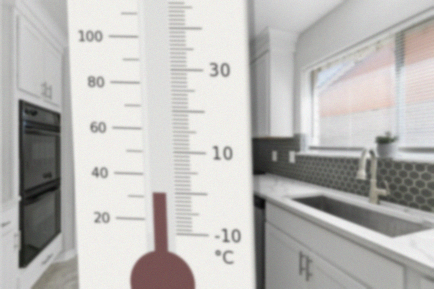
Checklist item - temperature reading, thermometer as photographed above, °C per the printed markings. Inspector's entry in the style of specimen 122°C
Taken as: 0°C
